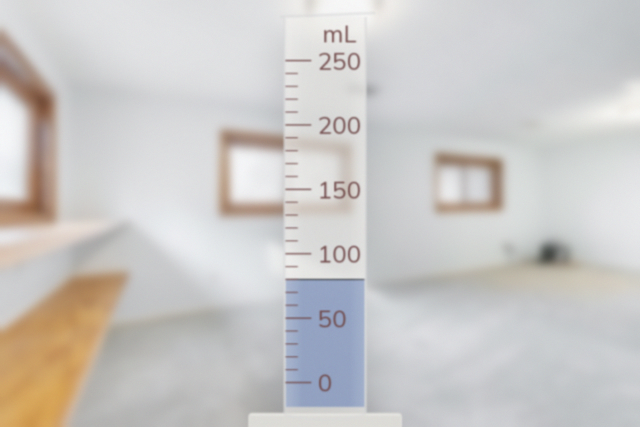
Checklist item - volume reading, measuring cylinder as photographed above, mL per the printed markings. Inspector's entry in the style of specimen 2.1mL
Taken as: 80mL
